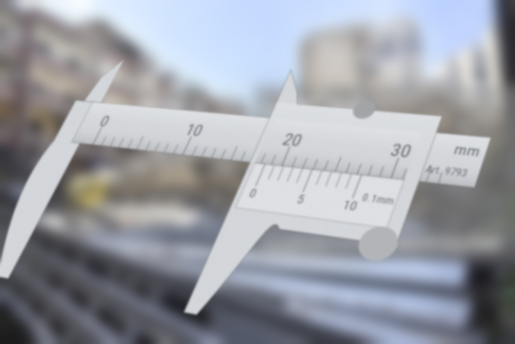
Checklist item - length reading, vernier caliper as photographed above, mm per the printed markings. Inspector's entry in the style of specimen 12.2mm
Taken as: 18.4mm
